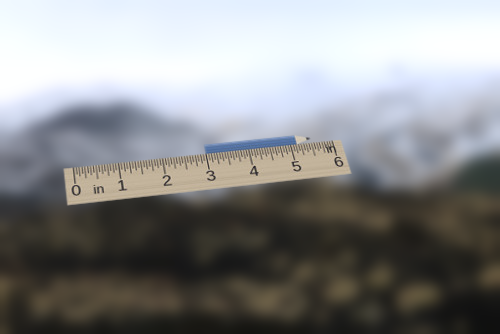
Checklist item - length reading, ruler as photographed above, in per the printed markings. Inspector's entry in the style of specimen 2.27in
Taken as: 2.5in
